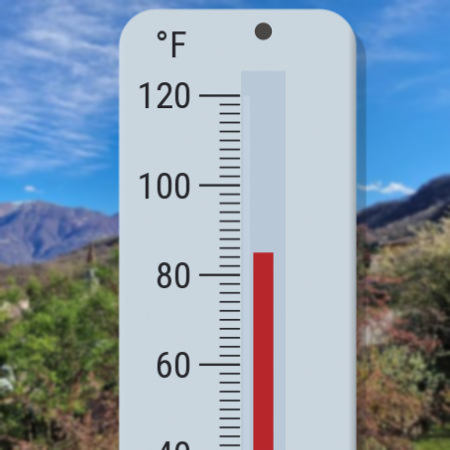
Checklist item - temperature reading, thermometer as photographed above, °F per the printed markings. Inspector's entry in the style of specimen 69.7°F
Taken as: 85°F
